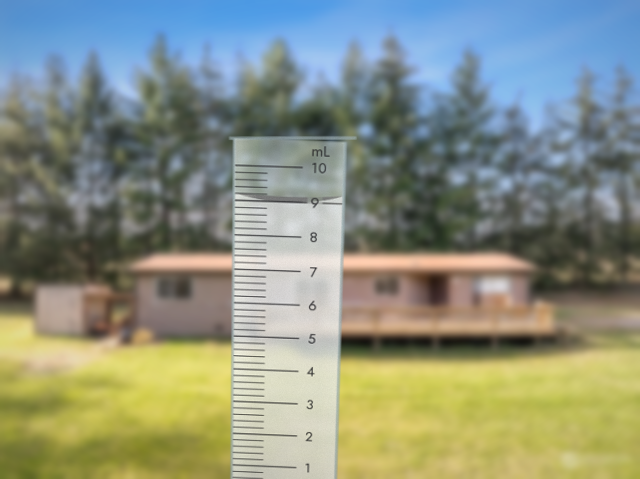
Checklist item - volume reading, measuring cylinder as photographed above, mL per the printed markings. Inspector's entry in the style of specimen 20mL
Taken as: 9mL
